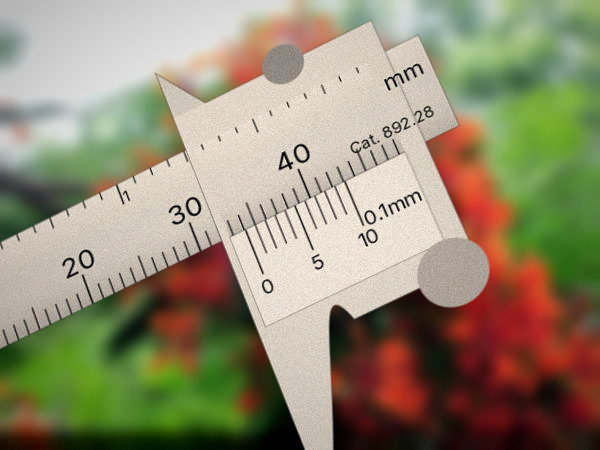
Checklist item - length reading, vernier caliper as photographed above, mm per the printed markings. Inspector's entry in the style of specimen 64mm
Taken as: 34.1mm
